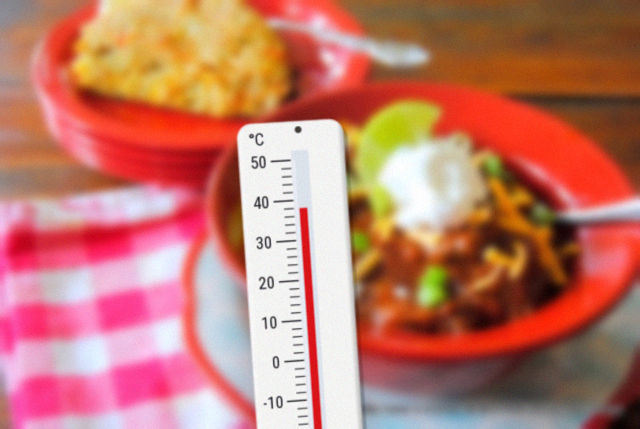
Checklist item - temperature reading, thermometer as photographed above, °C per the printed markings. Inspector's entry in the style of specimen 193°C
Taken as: 38°C
